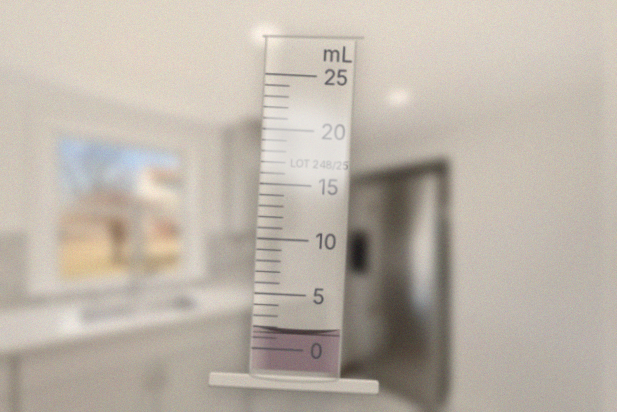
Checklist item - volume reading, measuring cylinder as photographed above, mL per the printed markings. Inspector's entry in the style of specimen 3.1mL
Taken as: 1.5mL
